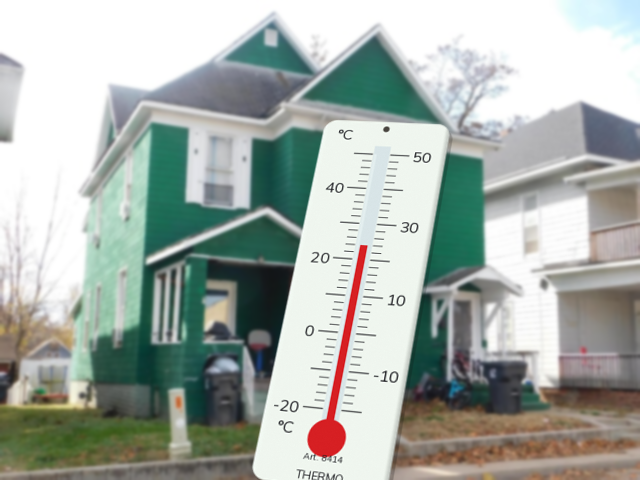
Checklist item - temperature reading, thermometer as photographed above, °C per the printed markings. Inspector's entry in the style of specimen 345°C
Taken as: 24°C
